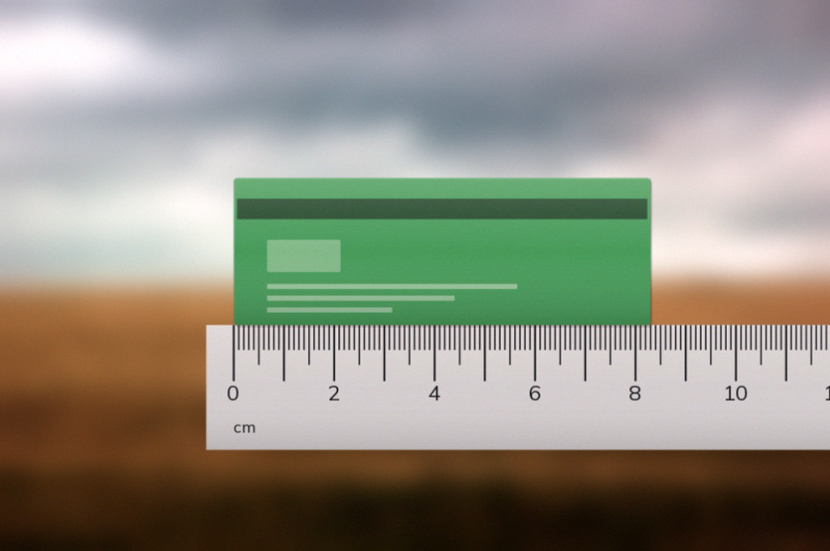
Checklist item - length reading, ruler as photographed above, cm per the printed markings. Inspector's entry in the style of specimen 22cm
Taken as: 8.3cm
